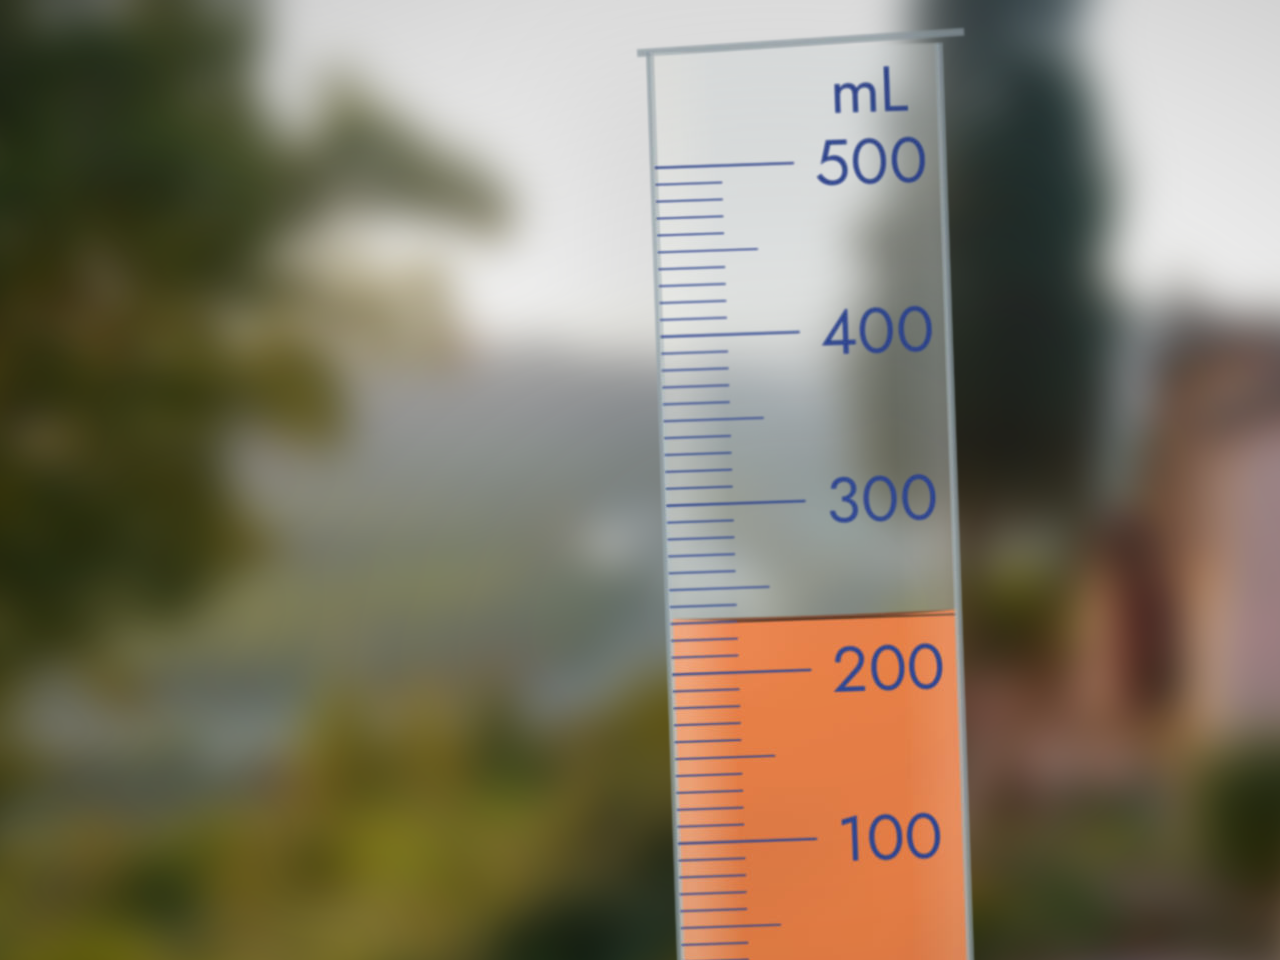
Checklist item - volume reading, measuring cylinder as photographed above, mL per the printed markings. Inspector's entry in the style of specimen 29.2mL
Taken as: 230mL
